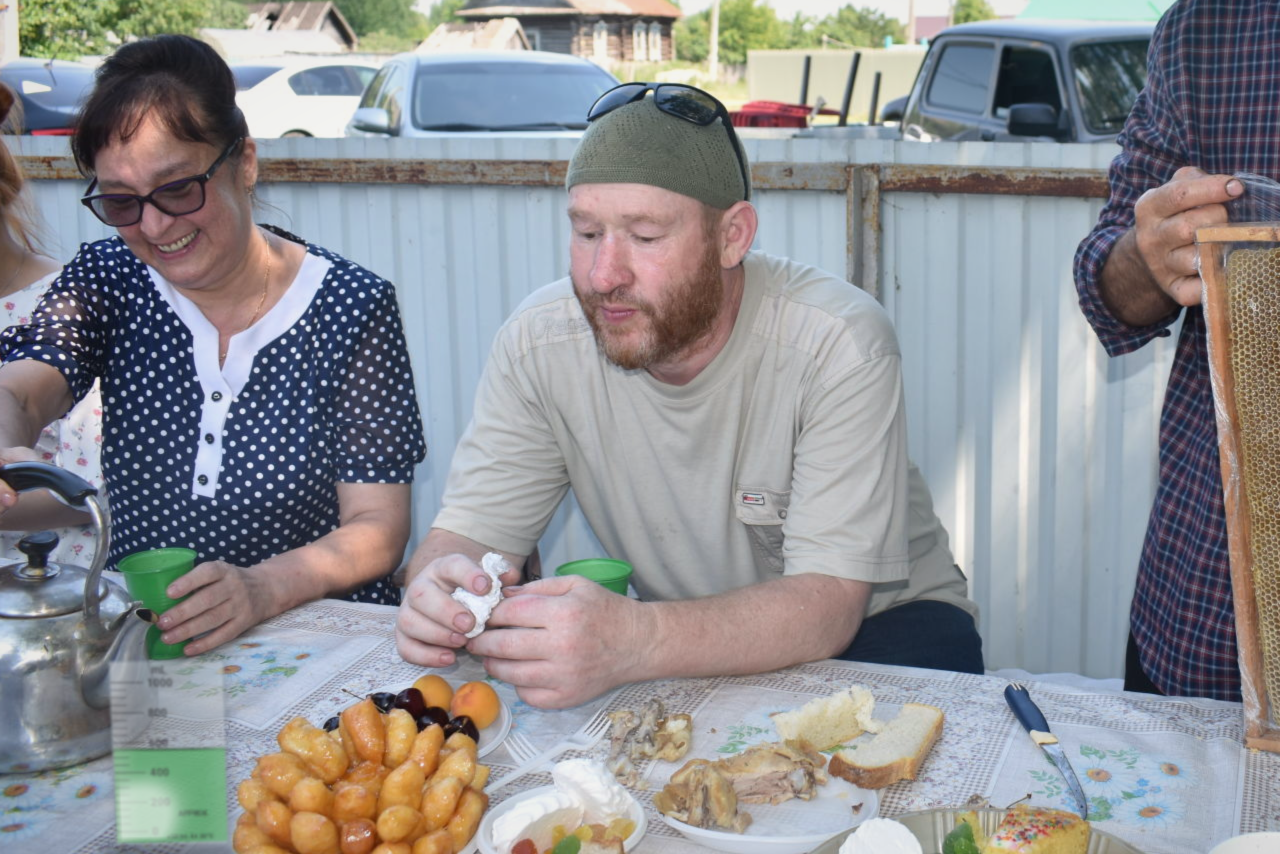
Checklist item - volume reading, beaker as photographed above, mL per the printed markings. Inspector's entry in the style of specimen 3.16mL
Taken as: 550mL
